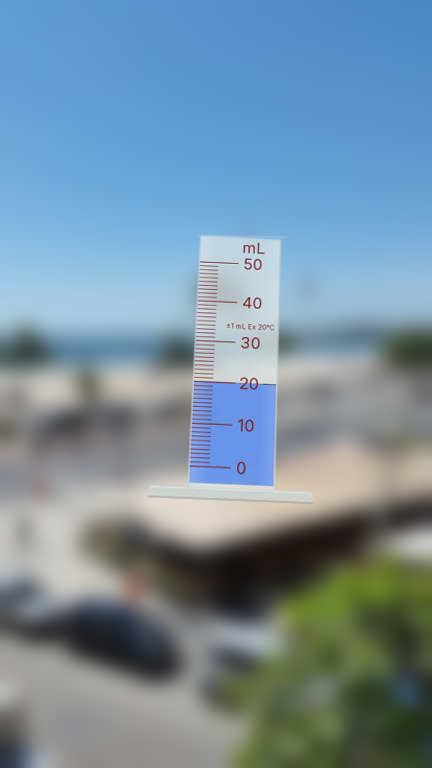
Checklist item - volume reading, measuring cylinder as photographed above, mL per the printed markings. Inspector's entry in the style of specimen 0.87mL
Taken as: 20mL
